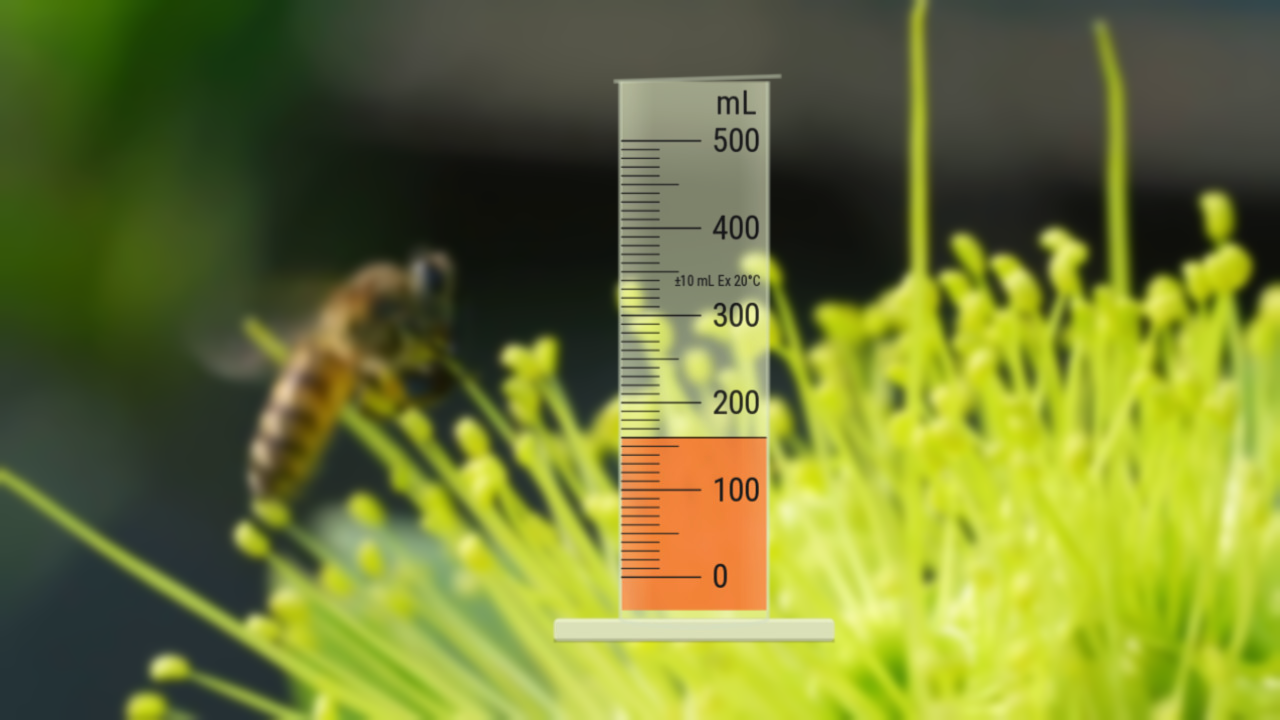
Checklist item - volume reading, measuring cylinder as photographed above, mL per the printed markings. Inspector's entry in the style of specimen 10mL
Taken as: 160mL
